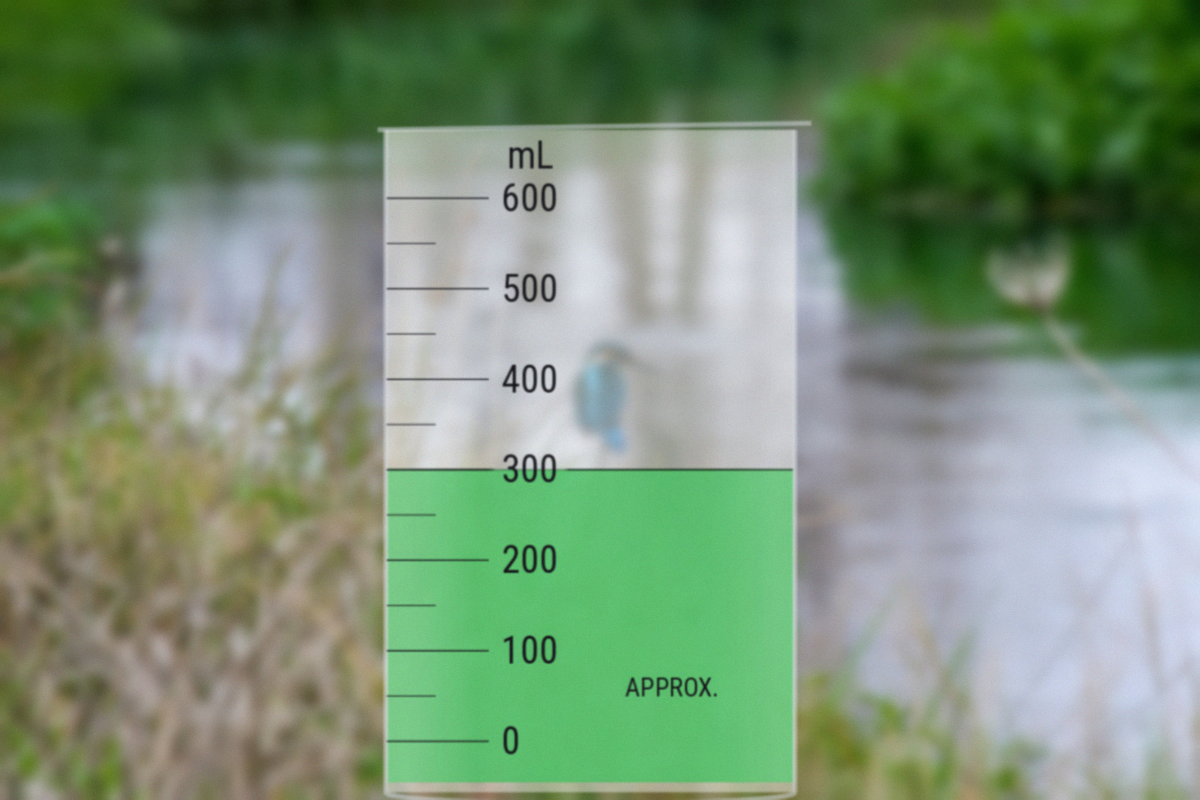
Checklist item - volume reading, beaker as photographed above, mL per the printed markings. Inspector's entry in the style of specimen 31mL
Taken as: 300mL
